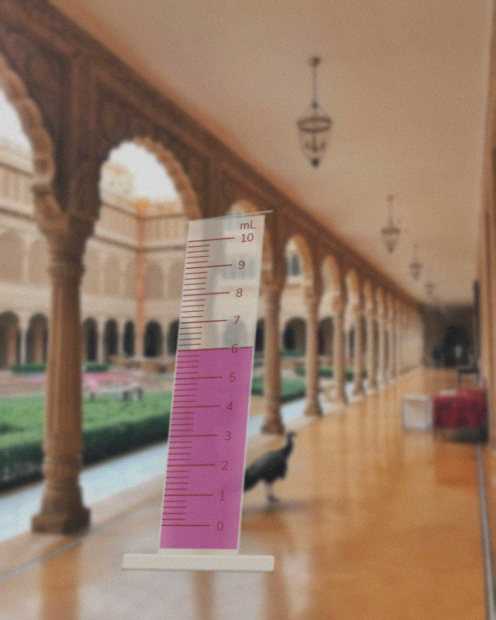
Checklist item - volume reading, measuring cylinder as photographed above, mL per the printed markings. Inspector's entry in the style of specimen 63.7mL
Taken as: 6mL
